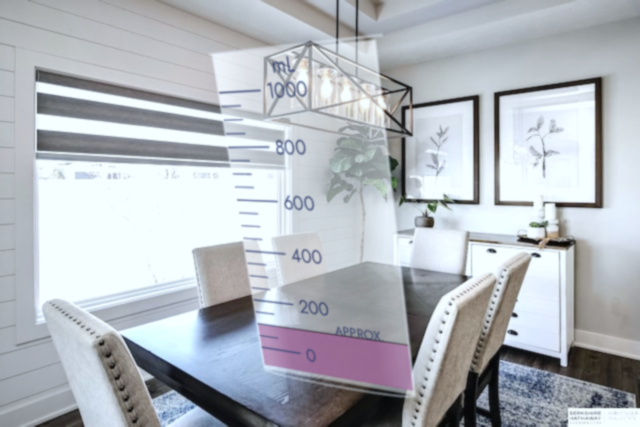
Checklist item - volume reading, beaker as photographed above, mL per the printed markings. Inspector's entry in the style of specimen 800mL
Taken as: 100mL
